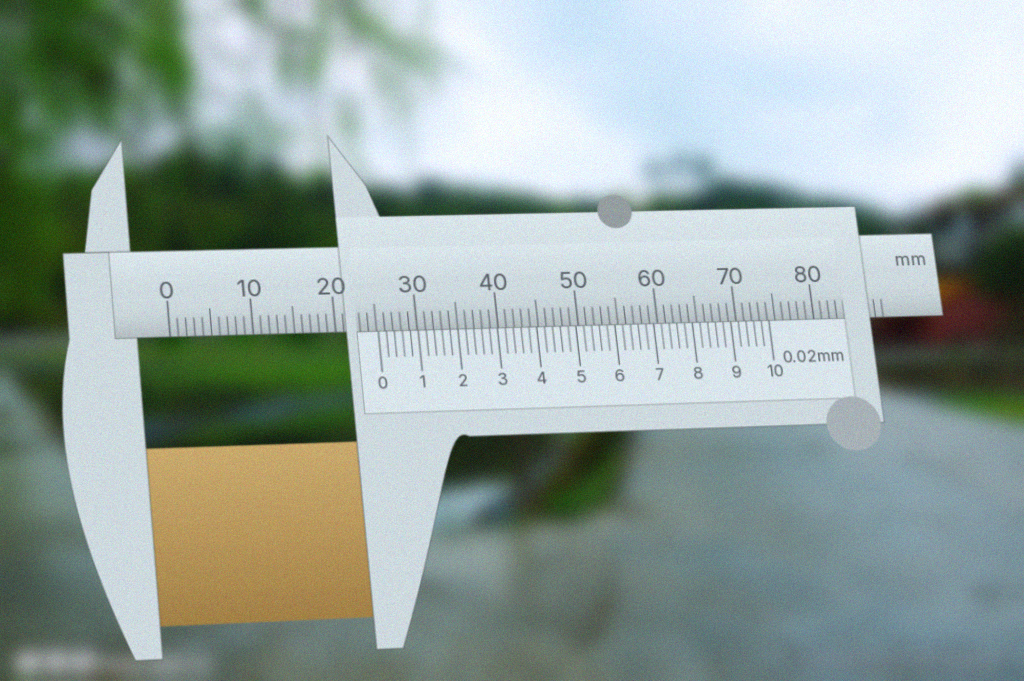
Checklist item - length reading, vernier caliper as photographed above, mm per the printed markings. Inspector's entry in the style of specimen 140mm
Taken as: 25.2mm
